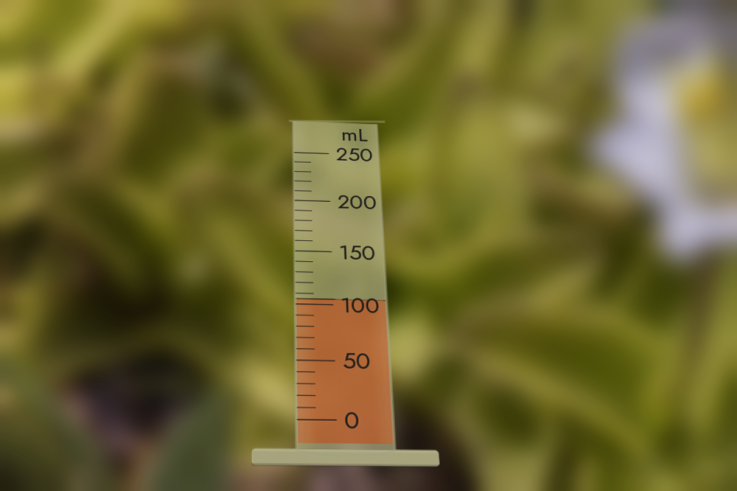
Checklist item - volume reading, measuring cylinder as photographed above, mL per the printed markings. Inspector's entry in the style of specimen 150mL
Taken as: 105mL
